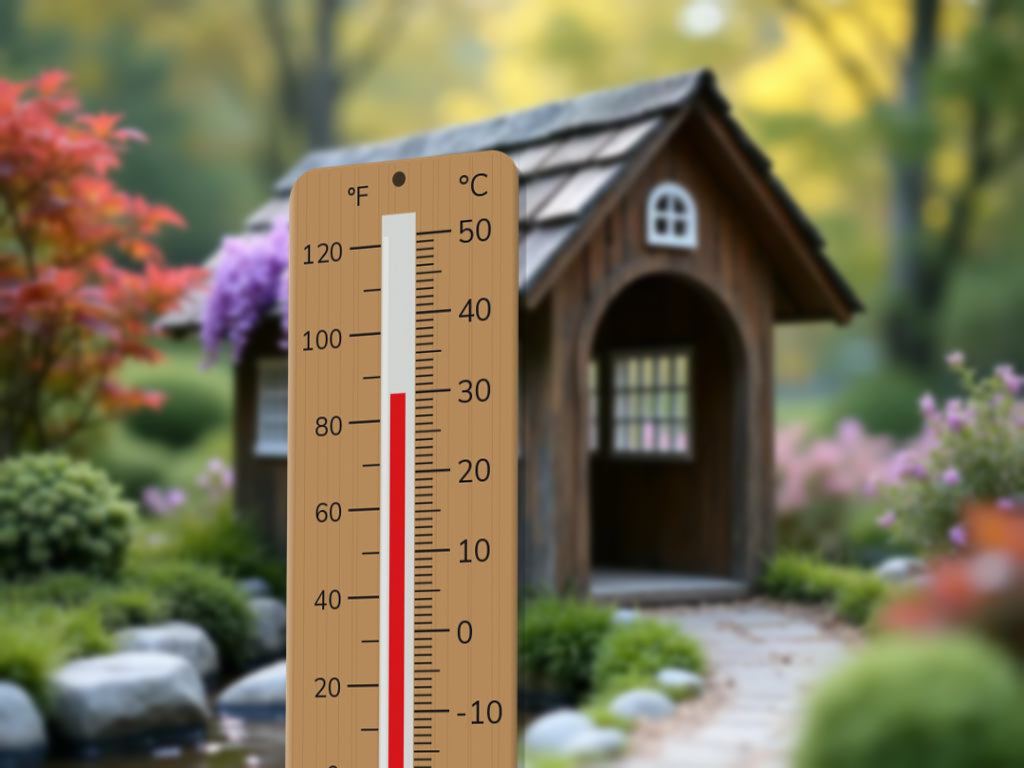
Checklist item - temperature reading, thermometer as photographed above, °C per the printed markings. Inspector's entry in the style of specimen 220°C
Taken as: 30°C
